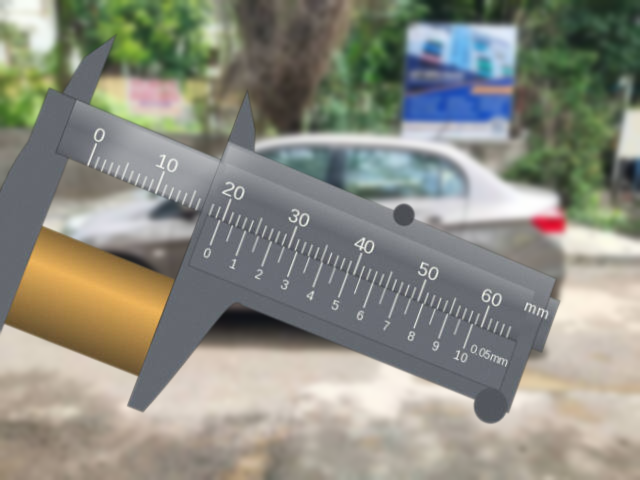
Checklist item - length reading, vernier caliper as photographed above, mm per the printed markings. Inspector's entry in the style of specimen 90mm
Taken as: 19.6mm
